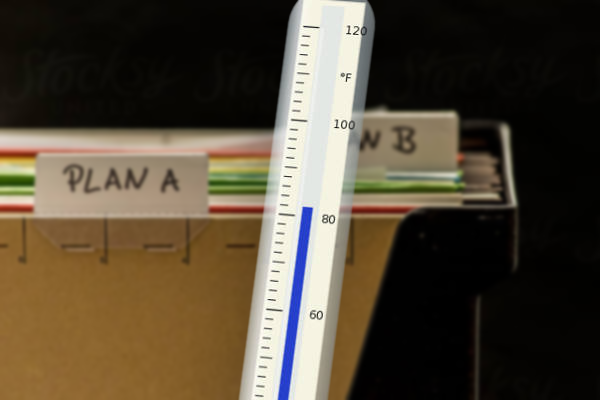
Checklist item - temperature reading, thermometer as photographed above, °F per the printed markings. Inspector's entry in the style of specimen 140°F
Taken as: 82°F
